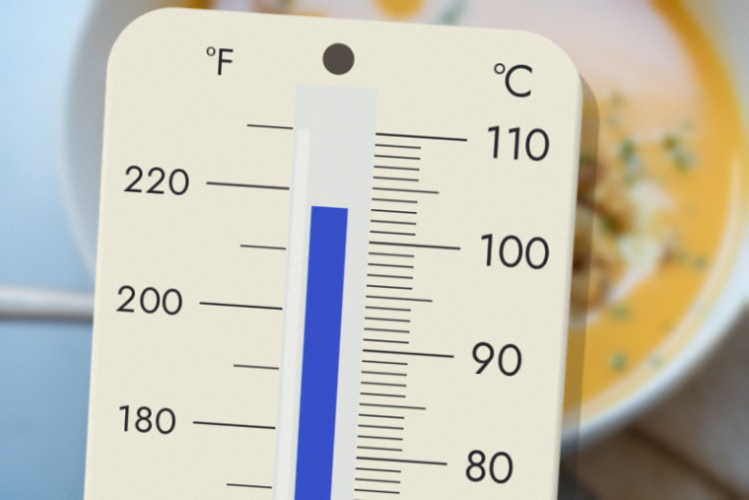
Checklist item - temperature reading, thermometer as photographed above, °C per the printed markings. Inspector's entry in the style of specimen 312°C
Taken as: 103°C
